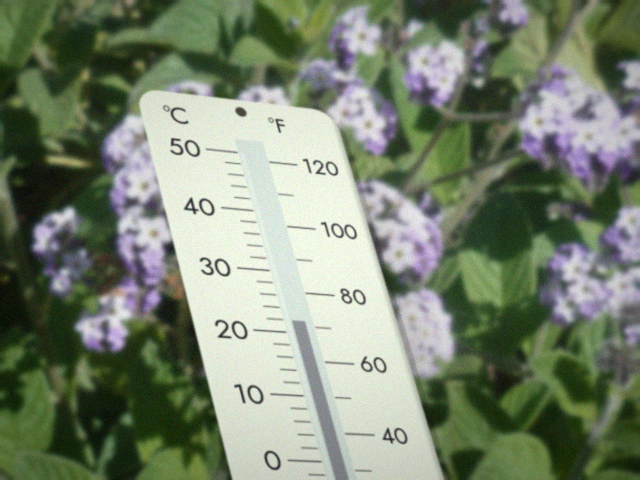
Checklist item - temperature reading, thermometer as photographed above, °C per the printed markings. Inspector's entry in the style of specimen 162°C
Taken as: 22°C
